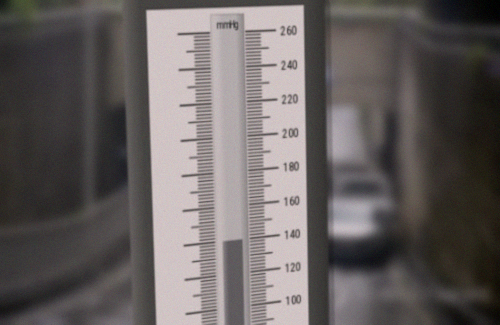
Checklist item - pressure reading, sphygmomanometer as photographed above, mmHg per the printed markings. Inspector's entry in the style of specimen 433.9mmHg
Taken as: 140mmHg
